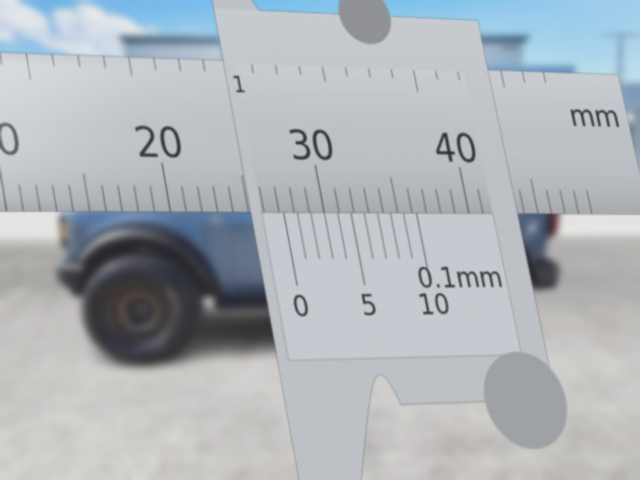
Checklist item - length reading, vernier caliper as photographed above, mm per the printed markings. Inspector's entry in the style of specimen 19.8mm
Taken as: 27.3mm
